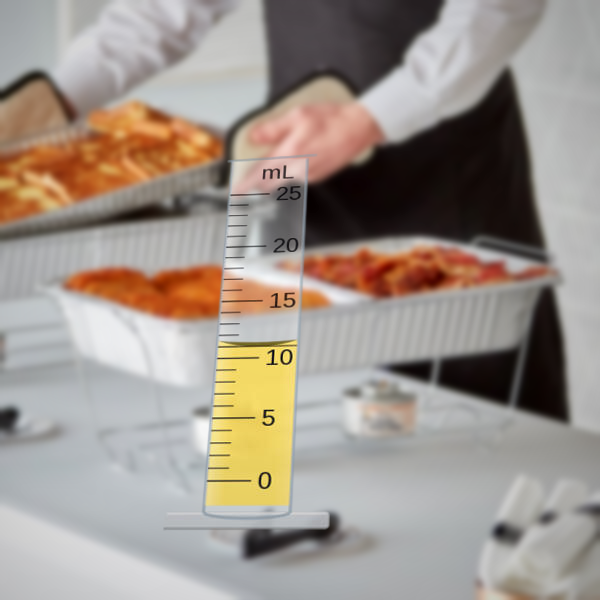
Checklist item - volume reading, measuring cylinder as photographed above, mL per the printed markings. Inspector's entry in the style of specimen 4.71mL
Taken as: 11mL
